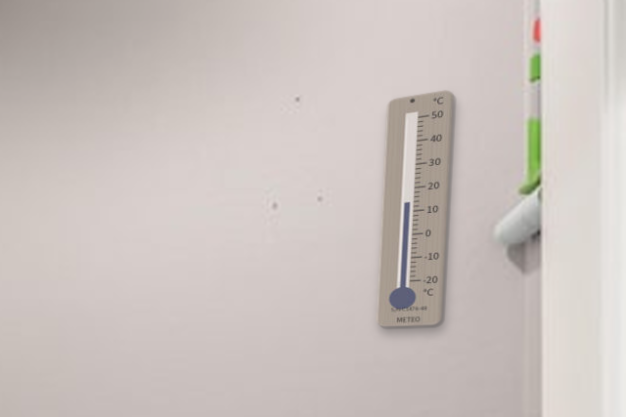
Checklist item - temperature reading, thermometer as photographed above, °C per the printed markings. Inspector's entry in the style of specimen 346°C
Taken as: 14°C
